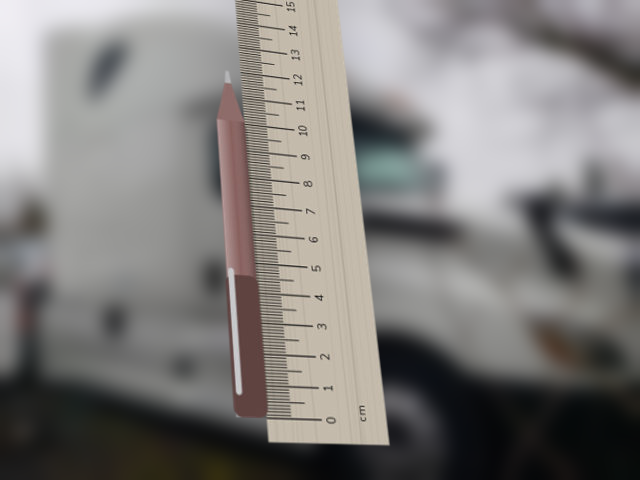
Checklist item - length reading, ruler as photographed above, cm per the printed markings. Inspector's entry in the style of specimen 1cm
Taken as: 12cm
